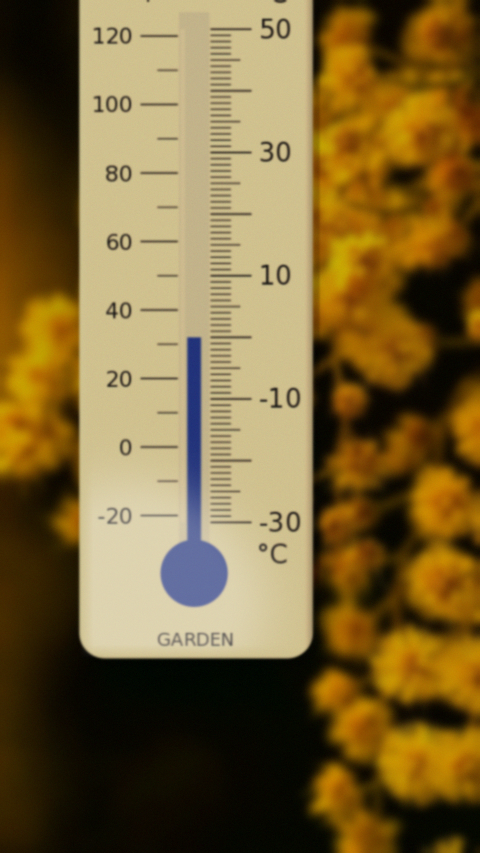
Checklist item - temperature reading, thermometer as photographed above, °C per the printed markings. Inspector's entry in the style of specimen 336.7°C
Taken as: 0°C
